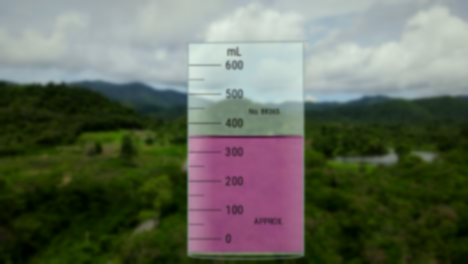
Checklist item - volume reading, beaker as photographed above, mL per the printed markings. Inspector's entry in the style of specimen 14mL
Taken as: 350mL
